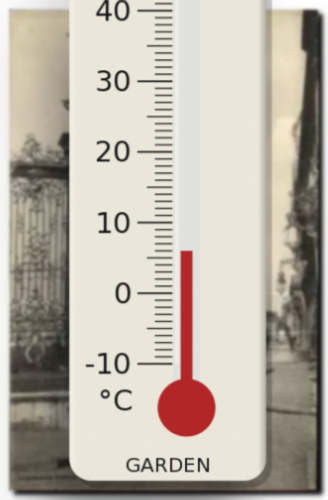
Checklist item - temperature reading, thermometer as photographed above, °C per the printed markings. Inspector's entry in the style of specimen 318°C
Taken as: 6°C
